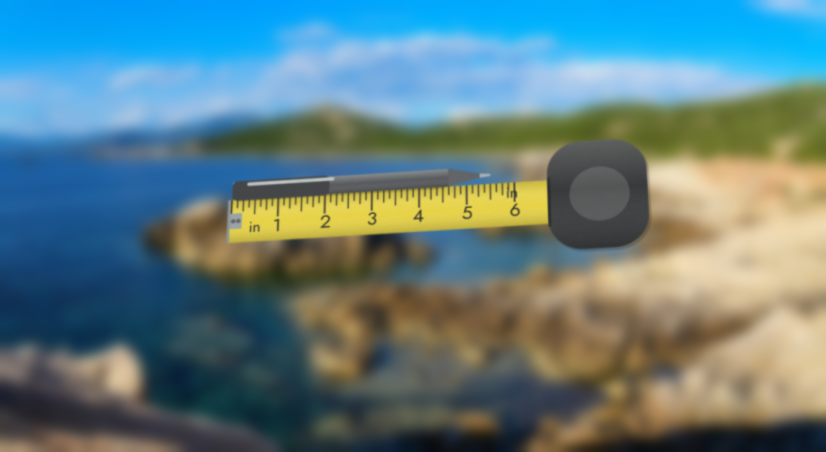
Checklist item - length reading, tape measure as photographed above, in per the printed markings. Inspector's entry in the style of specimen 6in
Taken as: 5.5in
